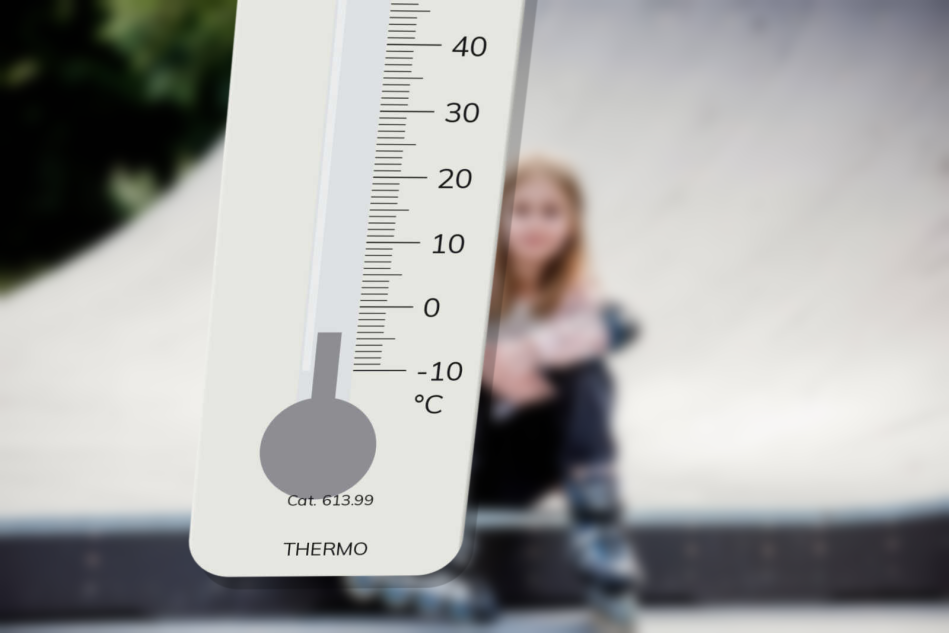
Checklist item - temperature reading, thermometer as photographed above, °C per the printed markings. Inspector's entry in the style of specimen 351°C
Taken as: -4°C
